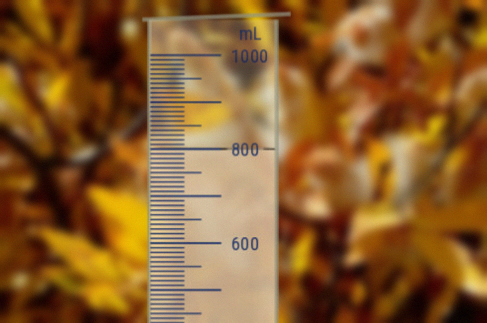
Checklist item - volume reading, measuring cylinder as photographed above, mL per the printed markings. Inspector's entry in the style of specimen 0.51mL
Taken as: 800mL
